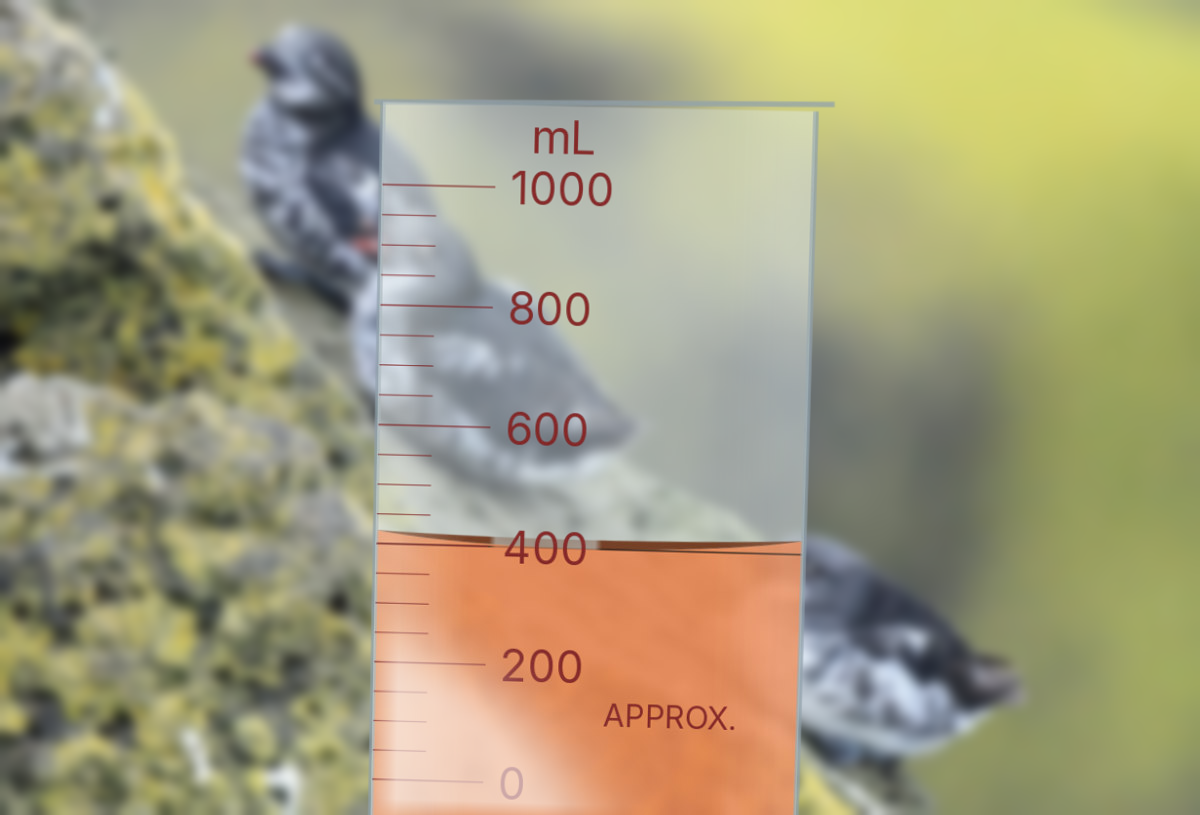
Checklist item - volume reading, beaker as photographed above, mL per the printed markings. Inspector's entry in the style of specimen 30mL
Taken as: 400mL
